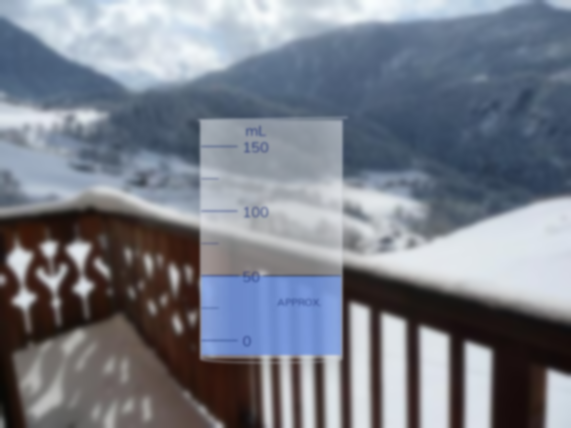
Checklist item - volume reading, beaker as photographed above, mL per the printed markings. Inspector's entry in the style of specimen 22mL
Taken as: 50mL
